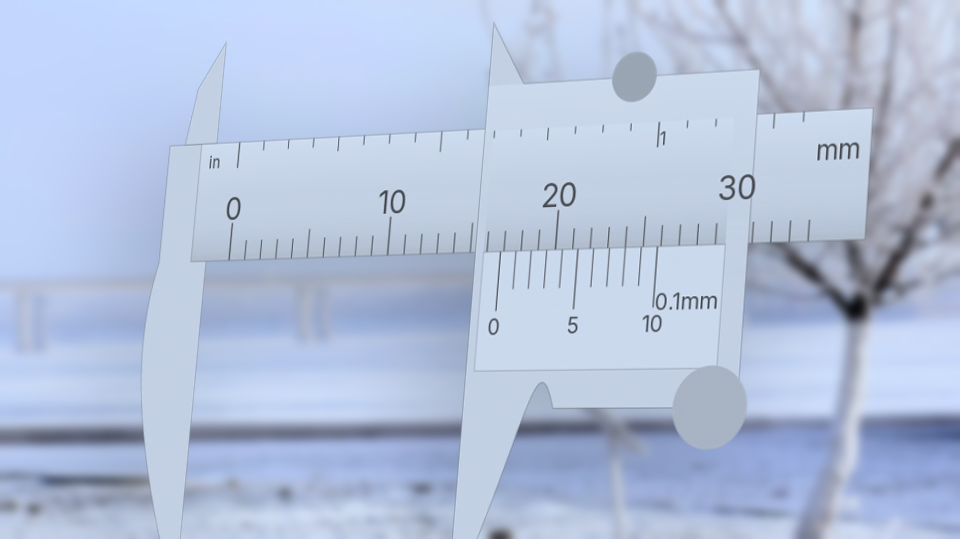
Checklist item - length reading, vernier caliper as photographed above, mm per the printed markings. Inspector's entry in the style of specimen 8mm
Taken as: 16.8mm
